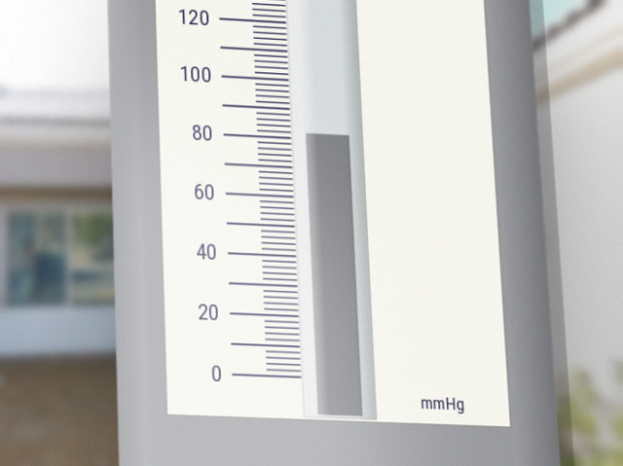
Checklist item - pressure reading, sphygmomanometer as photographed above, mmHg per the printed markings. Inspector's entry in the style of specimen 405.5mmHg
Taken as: 82mmHg
